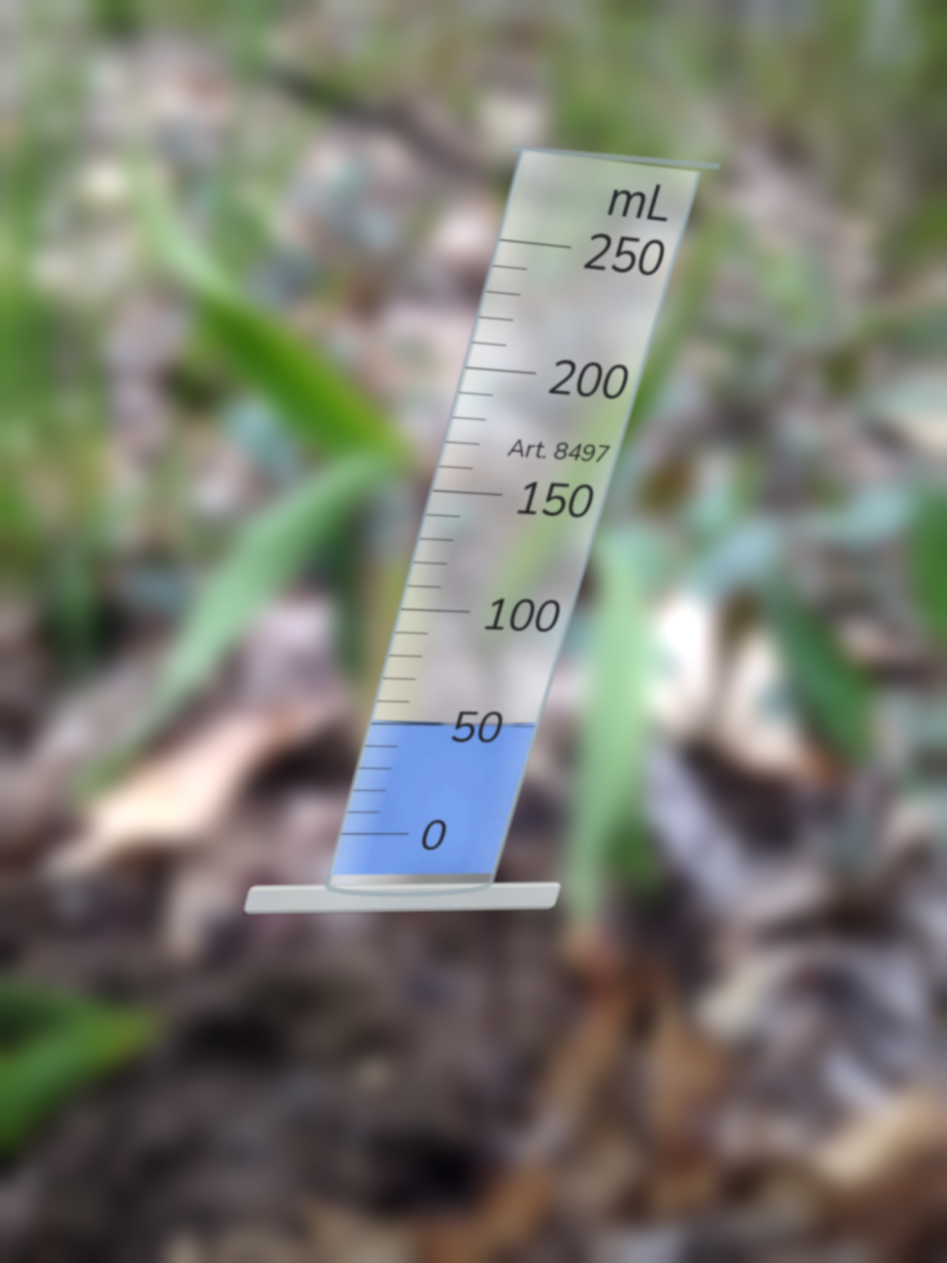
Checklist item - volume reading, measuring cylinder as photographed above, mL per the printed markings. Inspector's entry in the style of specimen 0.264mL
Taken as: 50mL
